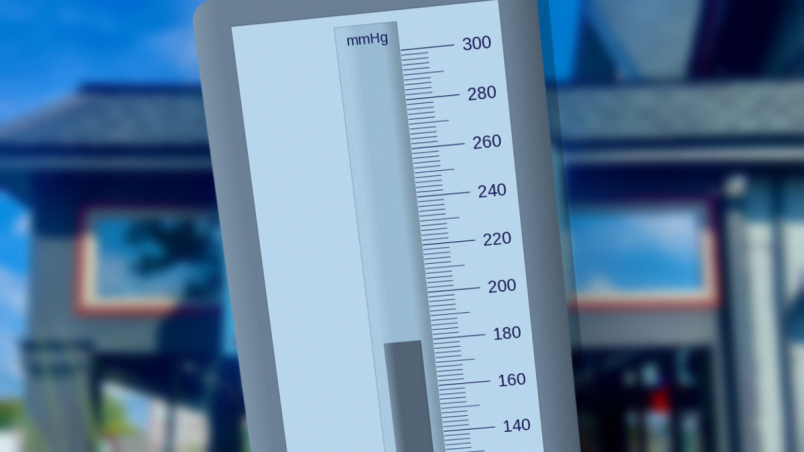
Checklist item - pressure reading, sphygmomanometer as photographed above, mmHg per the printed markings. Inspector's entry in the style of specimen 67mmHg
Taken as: 180mmHg
